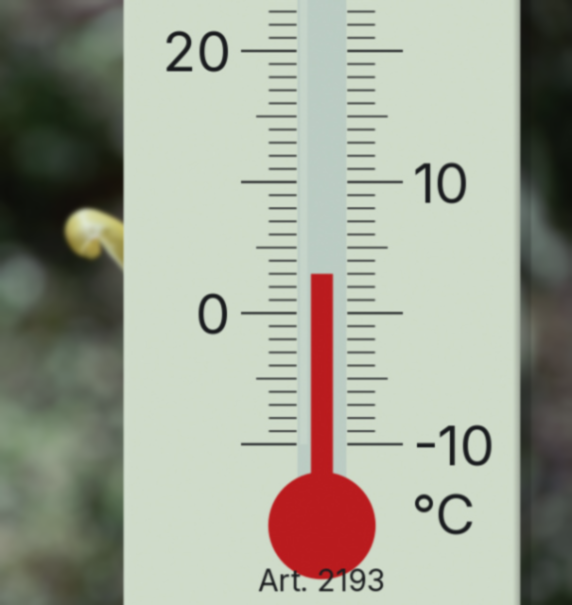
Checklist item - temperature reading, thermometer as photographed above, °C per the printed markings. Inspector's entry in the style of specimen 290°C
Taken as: 3°C
